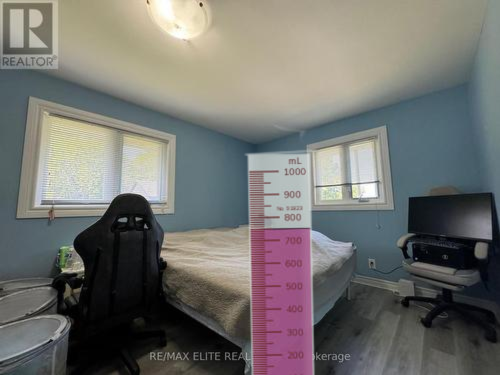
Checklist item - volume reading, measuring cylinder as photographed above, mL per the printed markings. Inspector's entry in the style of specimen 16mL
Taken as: 750mL
